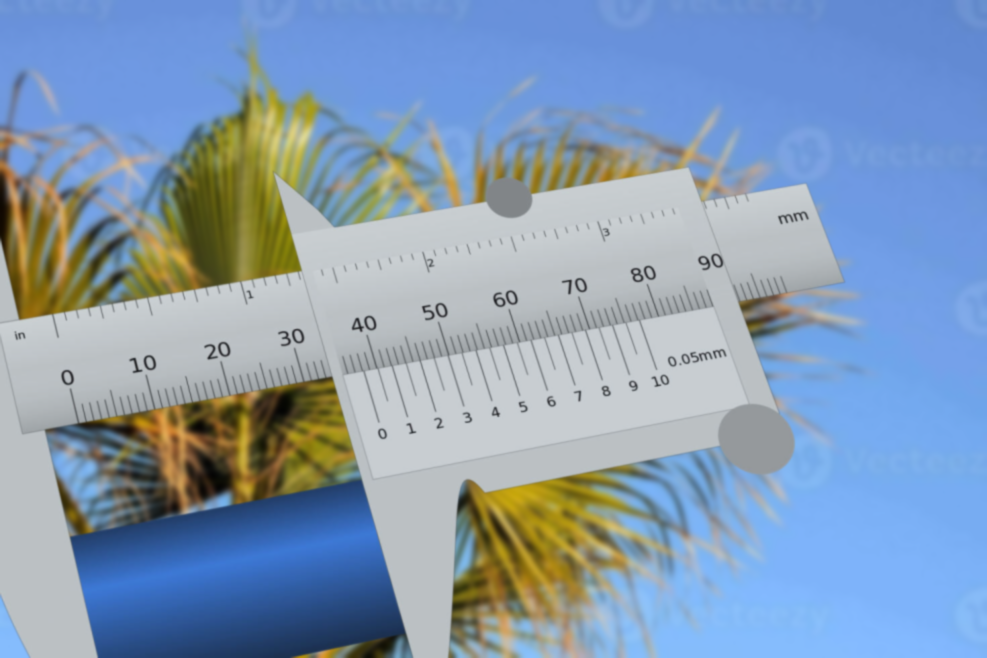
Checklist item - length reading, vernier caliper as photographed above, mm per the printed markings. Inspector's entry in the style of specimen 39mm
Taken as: 38.2mm
